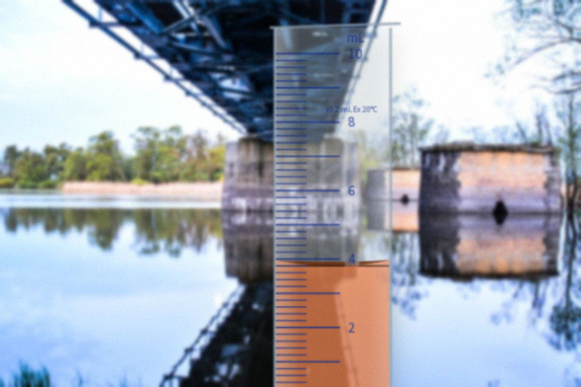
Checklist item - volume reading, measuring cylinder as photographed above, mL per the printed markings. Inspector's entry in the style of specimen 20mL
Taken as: 3.8mL
